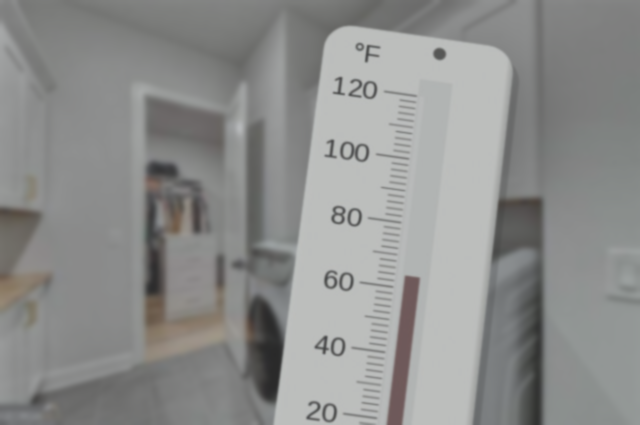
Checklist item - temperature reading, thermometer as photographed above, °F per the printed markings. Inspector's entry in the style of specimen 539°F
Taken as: 64°F
